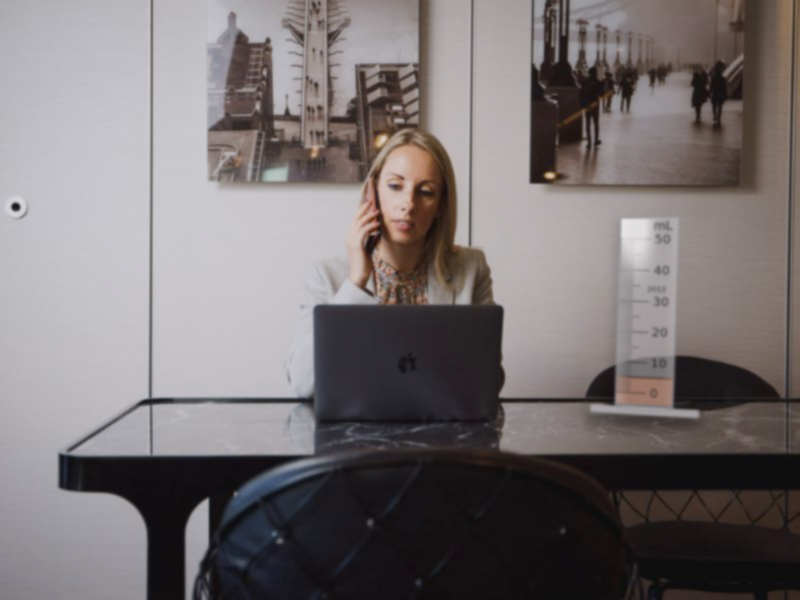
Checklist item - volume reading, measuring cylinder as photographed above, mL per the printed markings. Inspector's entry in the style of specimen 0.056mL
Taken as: 5mL
